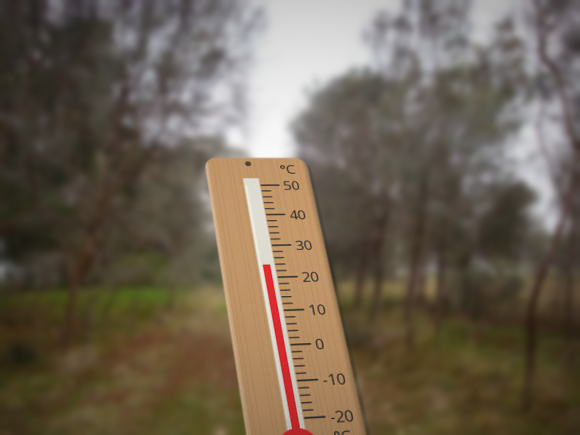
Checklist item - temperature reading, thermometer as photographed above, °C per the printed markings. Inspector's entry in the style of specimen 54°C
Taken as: 24°C
